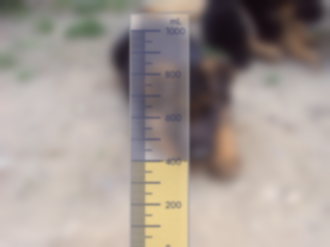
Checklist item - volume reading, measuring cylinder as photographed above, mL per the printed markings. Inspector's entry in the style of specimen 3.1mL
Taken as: 400mL
